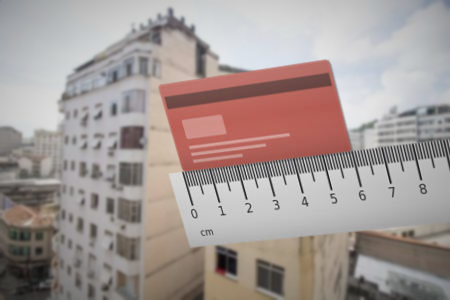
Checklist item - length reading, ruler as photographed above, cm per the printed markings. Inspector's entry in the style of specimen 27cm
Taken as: 6cm
